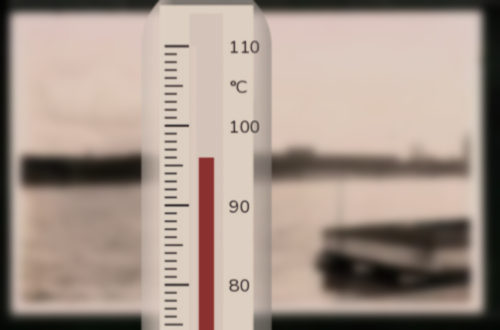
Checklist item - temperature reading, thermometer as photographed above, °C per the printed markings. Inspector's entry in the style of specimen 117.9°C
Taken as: 96°C
